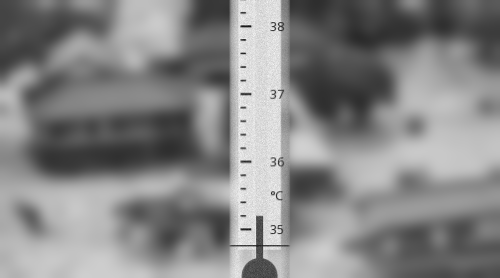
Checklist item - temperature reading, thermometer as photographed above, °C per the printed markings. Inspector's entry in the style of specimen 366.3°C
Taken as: 35.2°C
